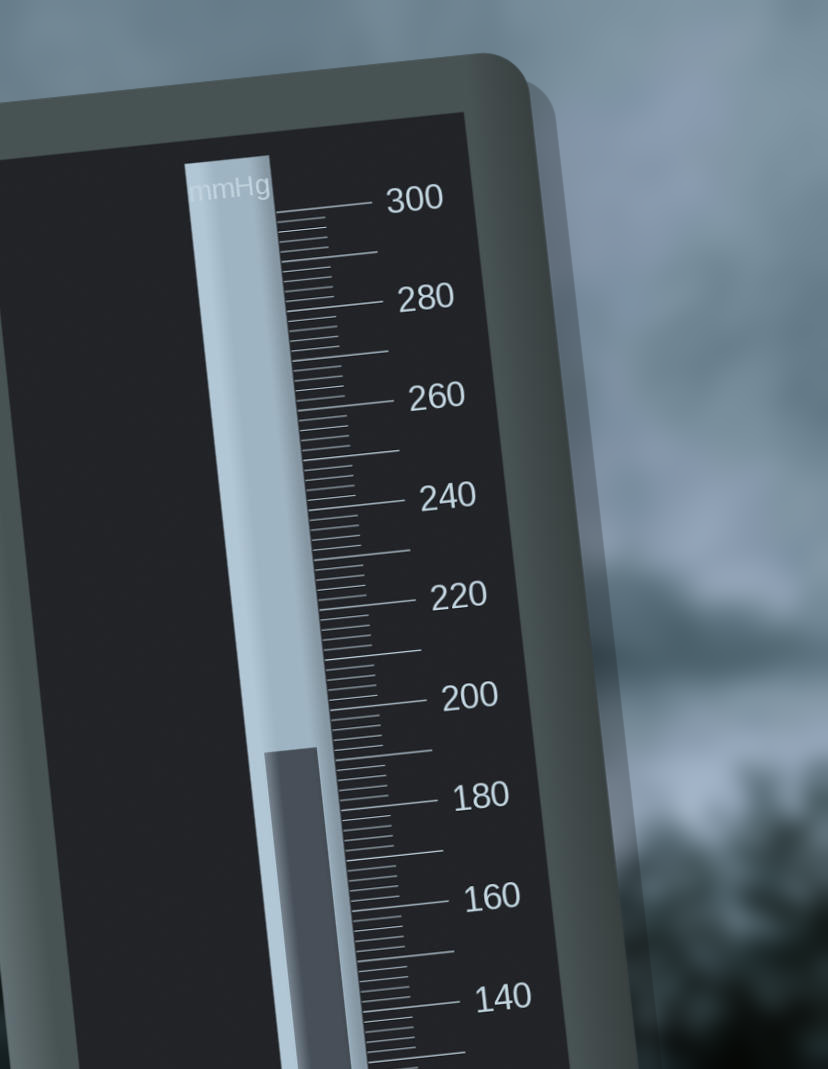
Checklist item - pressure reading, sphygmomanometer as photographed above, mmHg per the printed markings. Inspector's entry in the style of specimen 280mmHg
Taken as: 193mmHg
